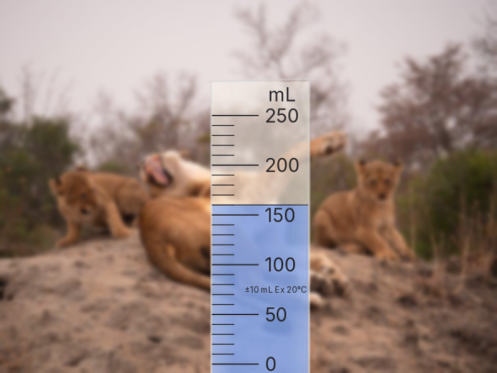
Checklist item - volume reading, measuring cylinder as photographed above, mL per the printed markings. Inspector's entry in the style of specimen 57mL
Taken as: 160mL
